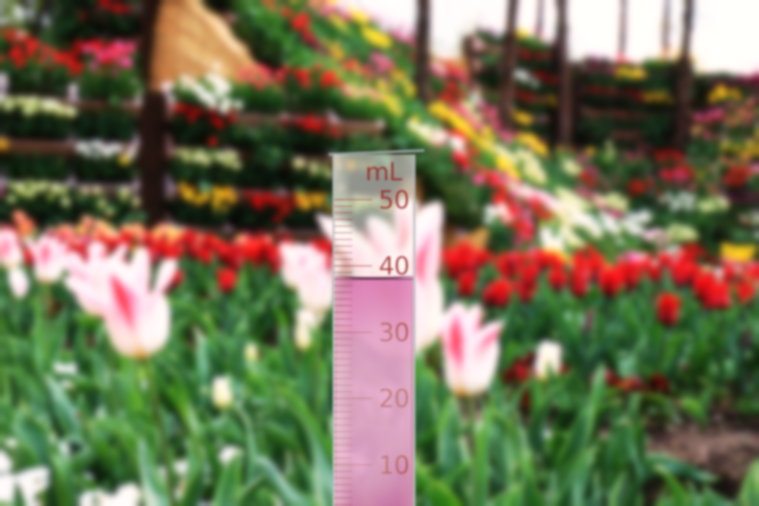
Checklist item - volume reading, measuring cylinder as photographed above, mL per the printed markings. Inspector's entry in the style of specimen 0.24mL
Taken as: 38mL
